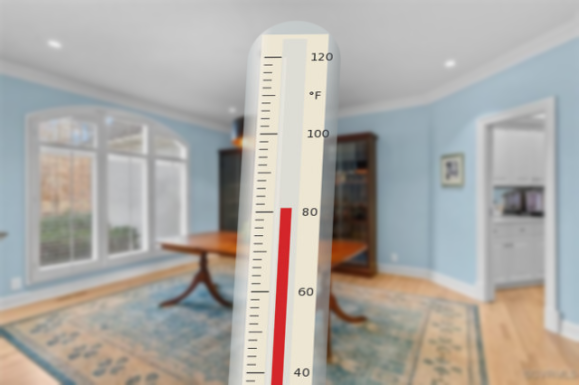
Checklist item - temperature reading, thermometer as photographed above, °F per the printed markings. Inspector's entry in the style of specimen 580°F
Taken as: 81°F
